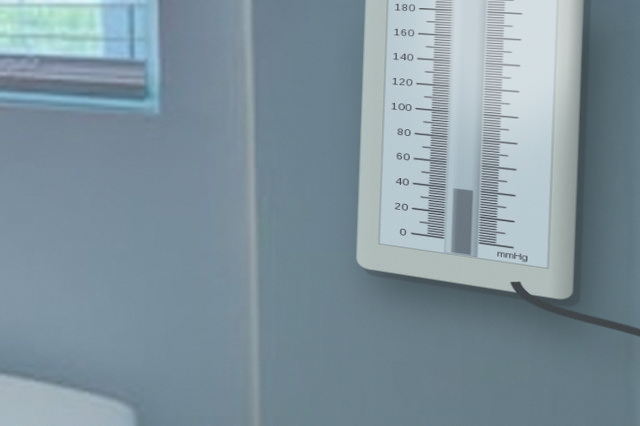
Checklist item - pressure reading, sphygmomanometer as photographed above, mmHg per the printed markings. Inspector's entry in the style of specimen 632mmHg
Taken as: 40mmHg
